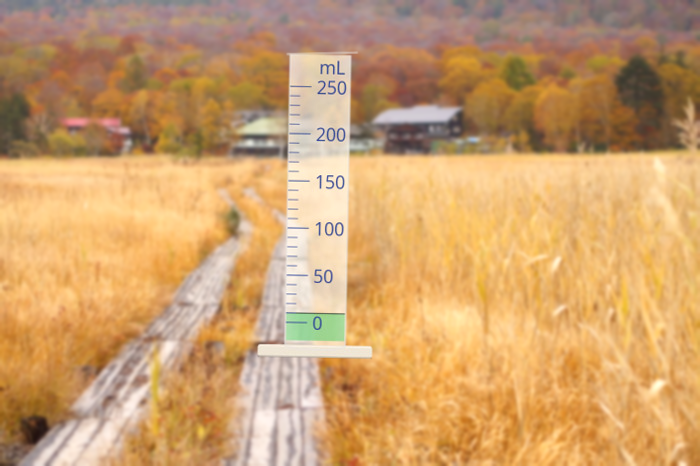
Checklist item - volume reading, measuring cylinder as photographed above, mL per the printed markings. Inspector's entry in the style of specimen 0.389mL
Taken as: 10mL
